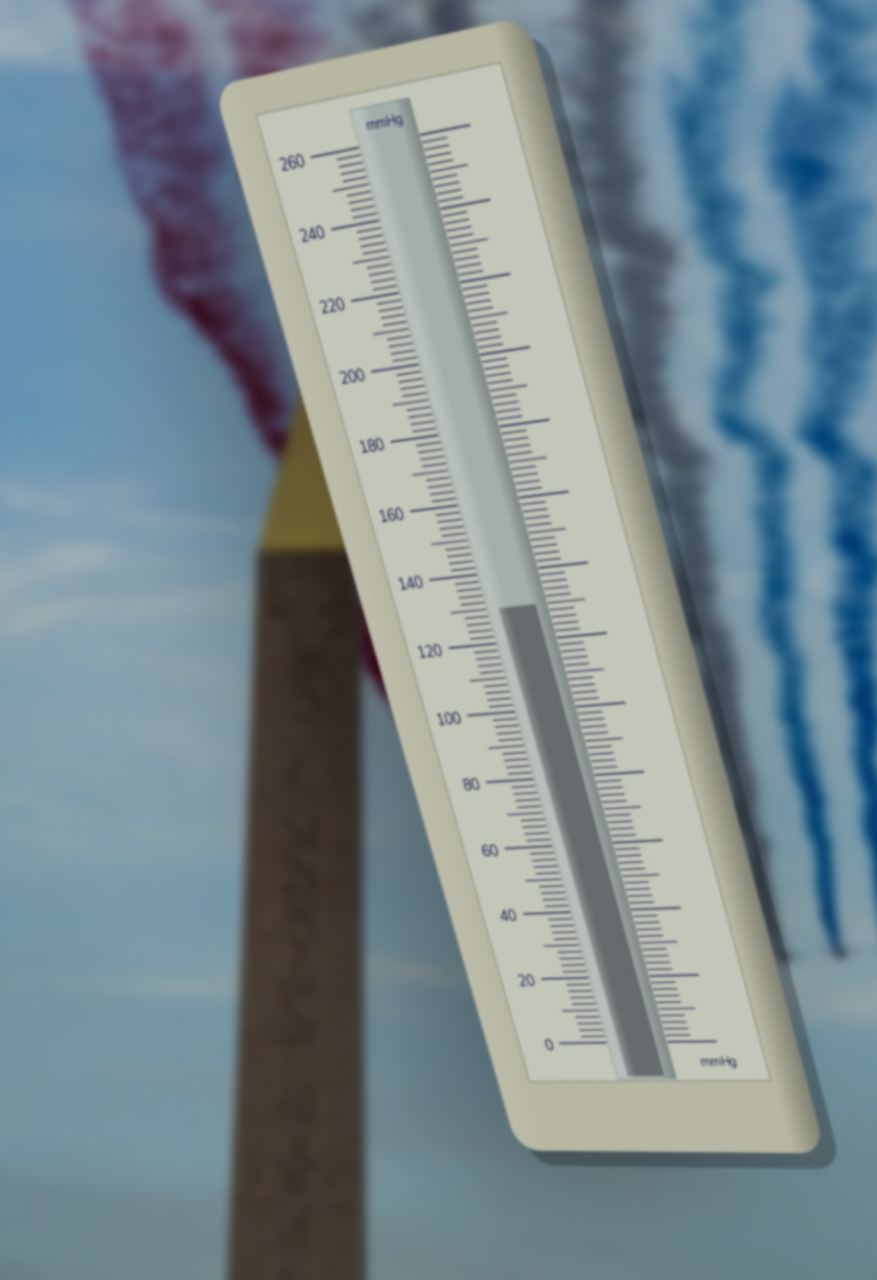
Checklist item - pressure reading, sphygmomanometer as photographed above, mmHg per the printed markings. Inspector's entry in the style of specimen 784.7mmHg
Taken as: 130mmHg
